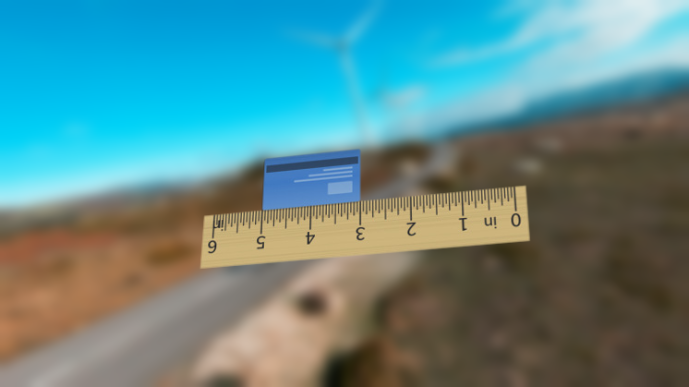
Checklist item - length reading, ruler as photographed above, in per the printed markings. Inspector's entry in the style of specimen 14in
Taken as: 2in
